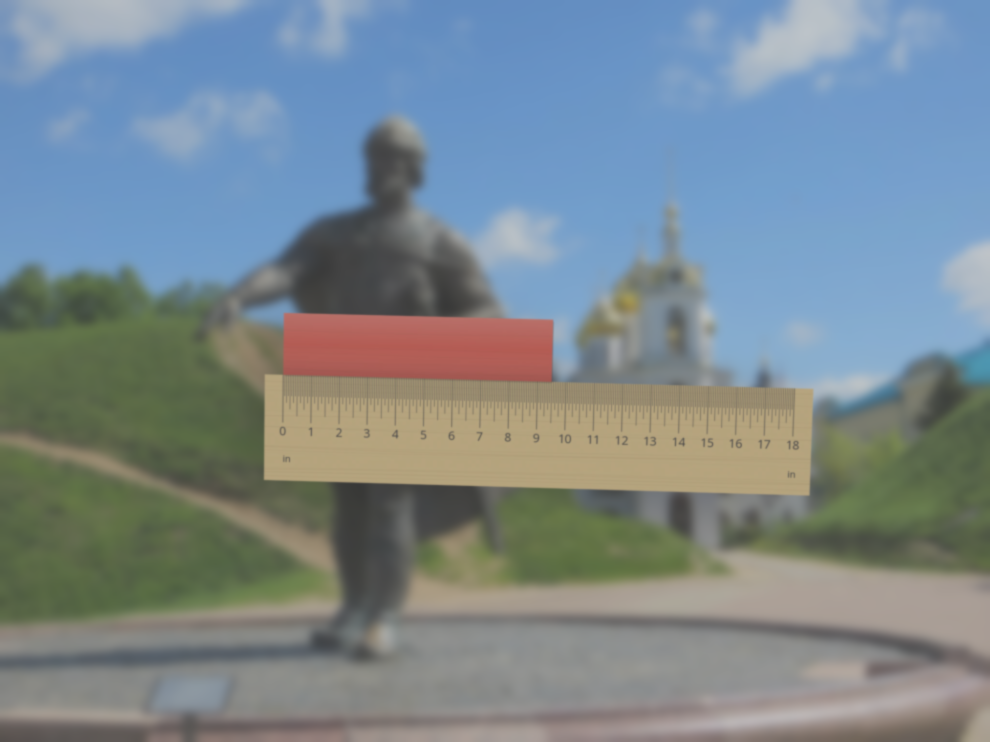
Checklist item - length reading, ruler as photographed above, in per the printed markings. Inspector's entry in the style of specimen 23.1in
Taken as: 9.5in
